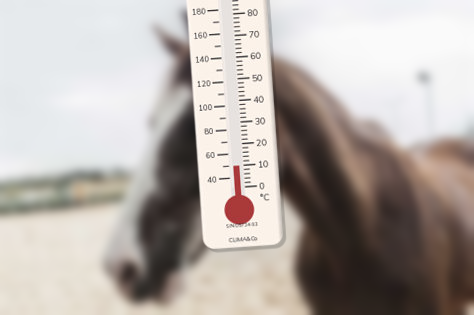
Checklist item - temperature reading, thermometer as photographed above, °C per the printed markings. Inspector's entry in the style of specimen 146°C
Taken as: 10°C
